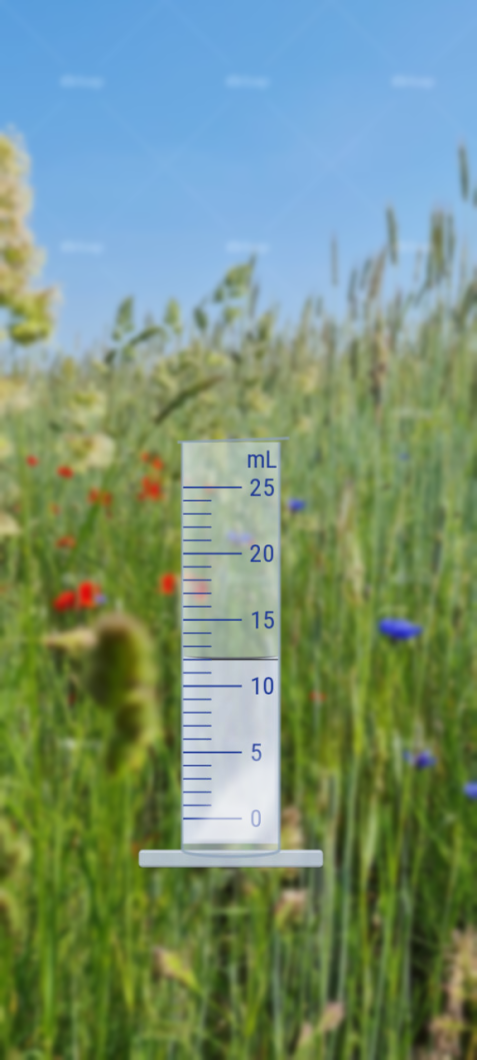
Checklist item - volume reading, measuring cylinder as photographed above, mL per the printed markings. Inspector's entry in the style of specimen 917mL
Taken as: 12mL
